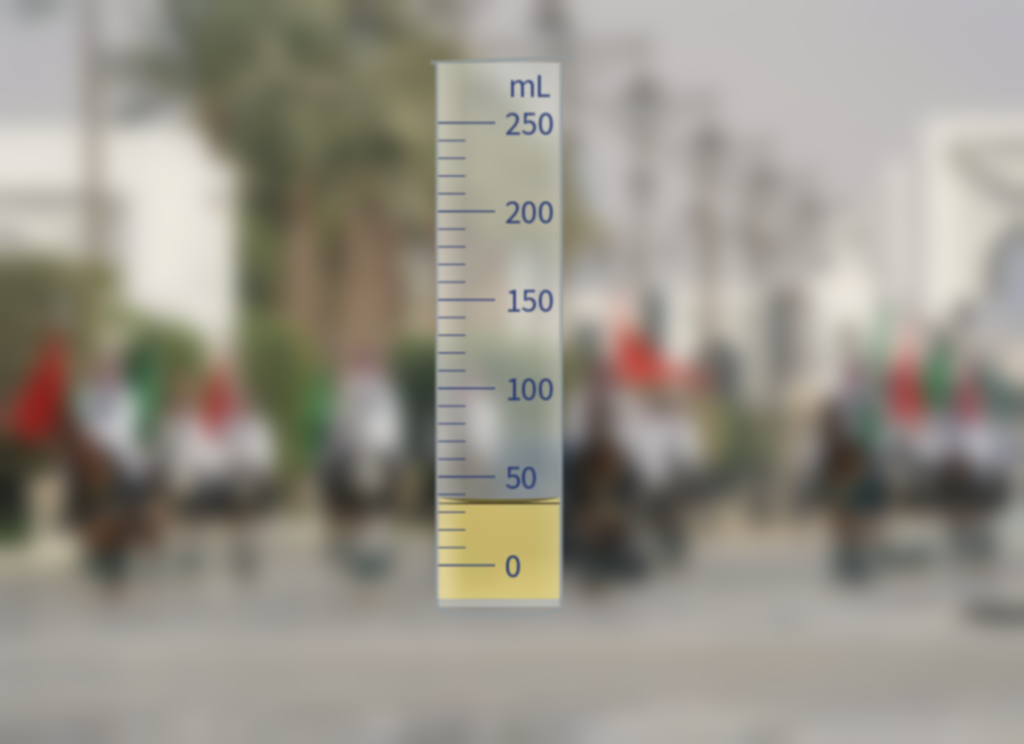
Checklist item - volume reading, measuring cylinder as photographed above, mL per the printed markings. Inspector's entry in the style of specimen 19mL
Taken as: 35mL
